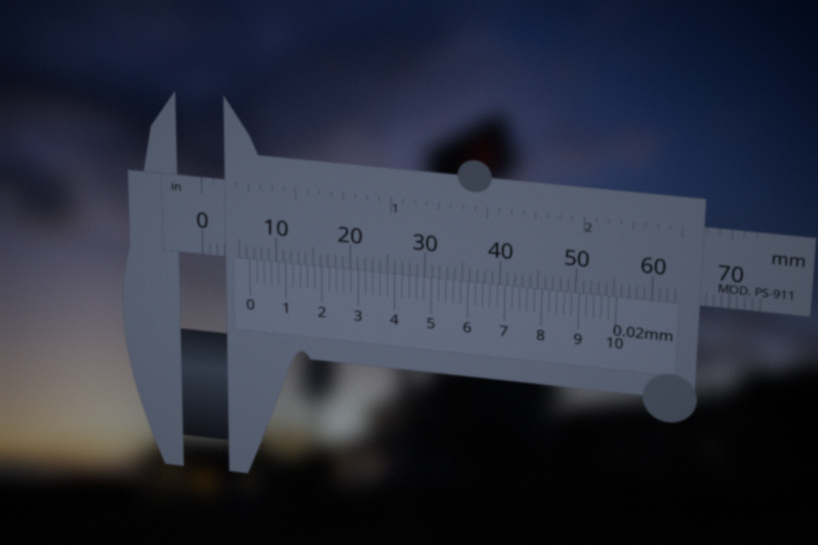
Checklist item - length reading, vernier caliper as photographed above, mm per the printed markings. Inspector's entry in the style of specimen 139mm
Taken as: 6.4mm
